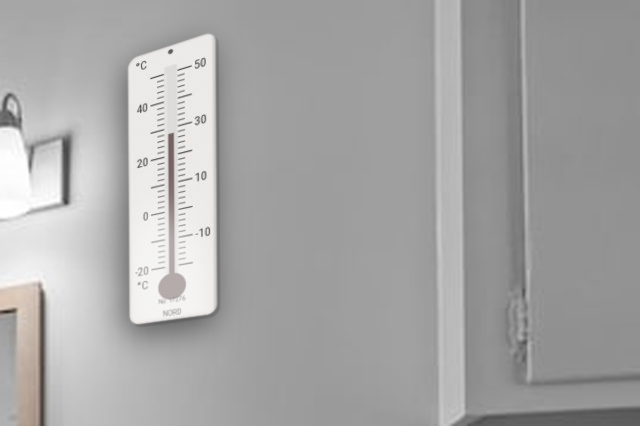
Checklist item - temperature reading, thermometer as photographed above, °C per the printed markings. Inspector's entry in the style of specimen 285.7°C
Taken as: 28°C
